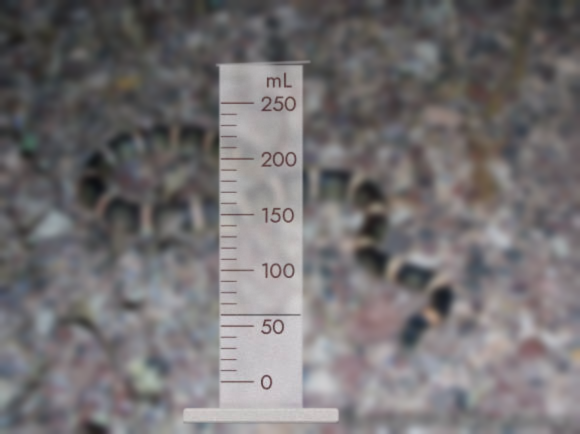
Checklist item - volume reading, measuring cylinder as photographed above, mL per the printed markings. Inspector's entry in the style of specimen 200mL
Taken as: 60mL
